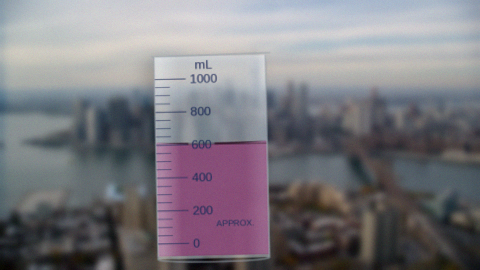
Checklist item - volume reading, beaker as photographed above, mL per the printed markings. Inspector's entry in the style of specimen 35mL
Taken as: 600mL
